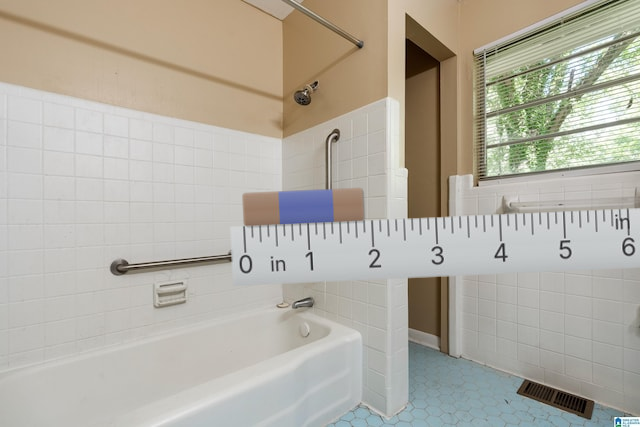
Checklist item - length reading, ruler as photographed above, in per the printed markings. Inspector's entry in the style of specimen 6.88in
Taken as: 1.875in
